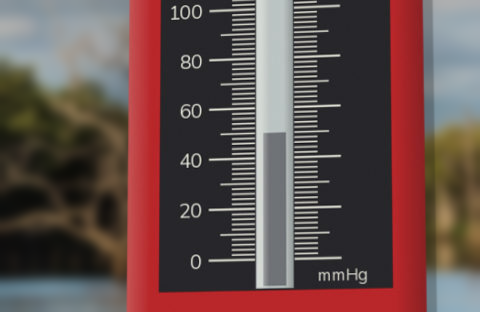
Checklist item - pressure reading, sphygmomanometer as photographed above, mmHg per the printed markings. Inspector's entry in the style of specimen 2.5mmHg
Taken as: 50mmHg
